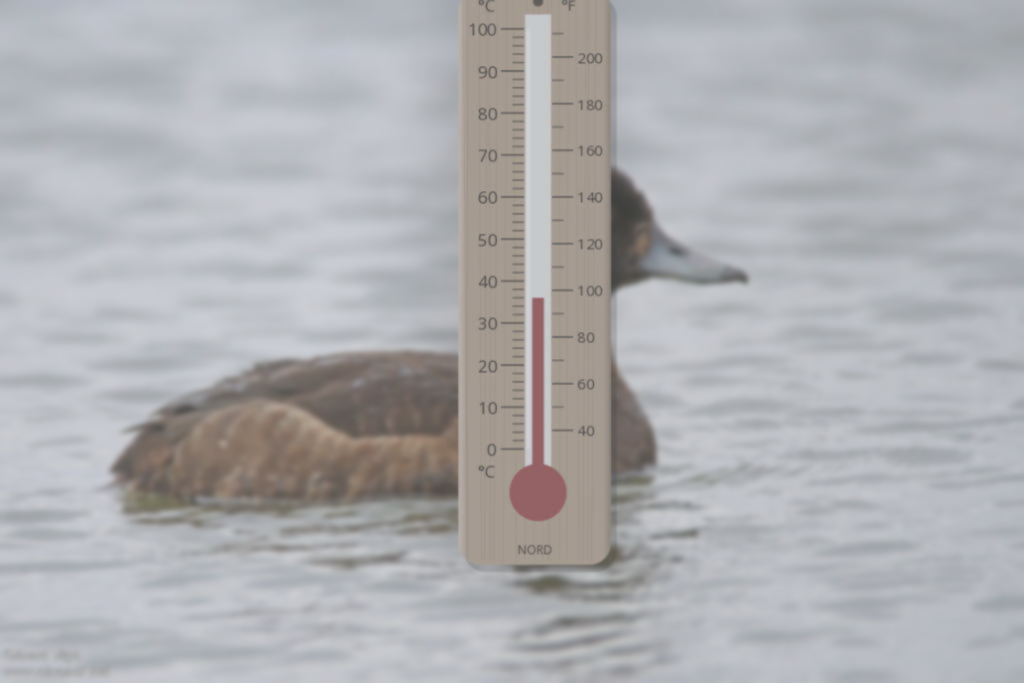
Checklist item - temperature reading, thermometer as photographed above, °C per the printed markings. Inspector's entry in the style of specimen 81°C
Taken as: 36°C
